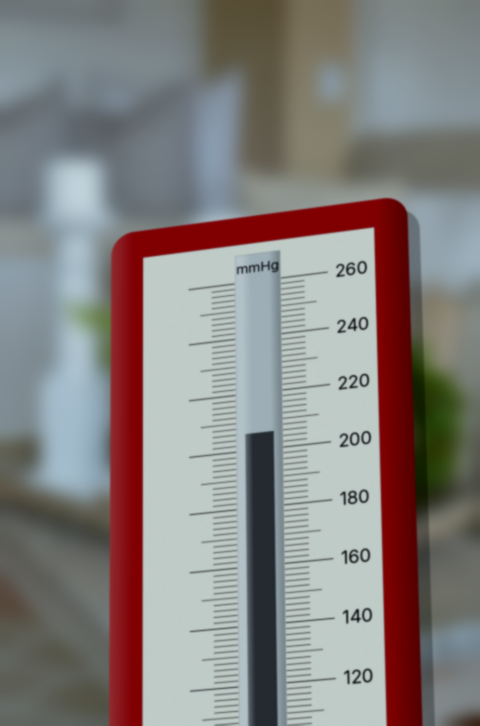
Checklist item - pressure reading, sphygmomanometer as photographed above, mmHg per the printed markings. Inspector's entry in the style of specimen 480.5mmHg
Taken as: 206mmHg
